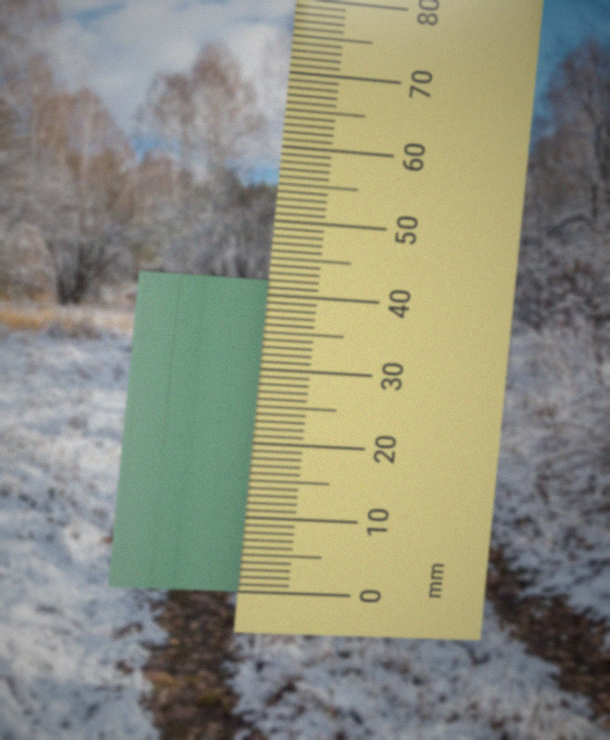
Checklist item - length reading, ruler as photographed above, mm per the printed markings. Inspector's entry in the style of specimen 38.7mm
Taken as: 42mm
